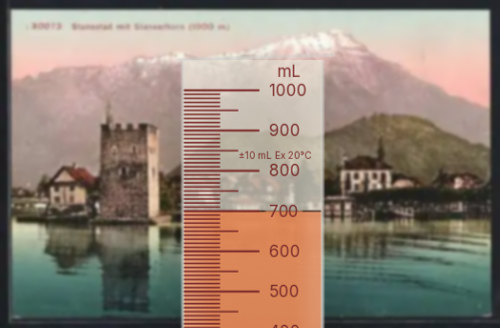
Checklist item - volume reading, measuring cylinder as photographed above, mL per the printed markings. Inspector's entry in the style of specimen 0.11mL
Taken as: 700mL
